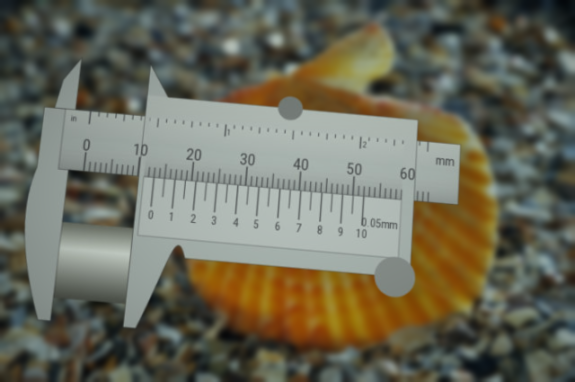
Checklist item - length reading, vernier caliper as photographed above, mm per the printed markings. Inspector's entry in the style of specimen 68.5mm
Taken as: 13.0mm
